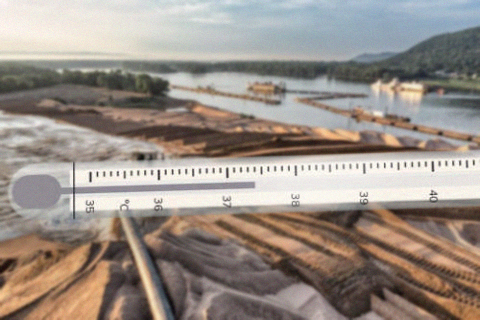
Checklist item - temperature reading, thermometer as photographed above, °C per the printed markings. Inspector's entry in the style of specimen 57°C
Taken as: 37.4°C
